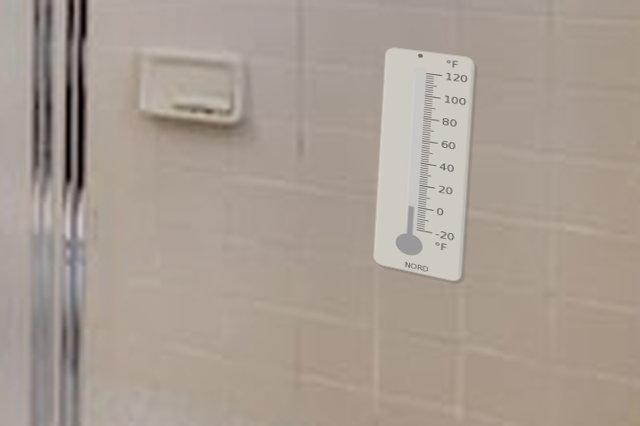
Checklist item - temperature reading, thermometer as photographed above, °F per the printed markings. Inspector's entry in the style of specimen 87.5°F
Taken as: 0°F
